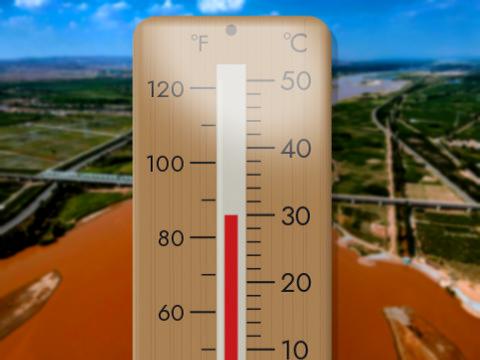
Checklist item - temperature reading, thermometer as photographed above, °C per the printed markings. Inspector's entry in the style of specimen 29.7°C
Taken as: 30°C
